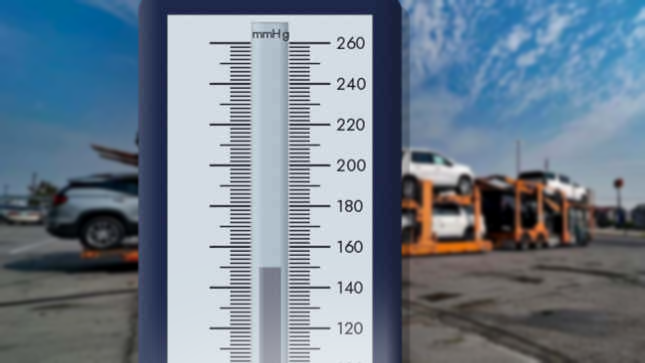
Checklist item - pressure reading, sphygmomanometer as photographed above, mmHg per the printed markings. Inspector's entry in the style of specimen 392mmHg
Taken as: 150mmHg
